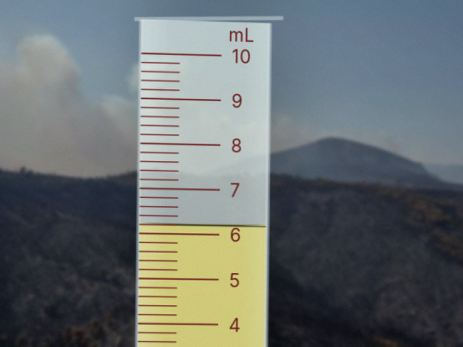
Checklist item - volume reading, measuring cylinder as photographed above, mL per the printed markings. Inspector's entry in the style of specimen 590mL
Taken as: 6.2mL
